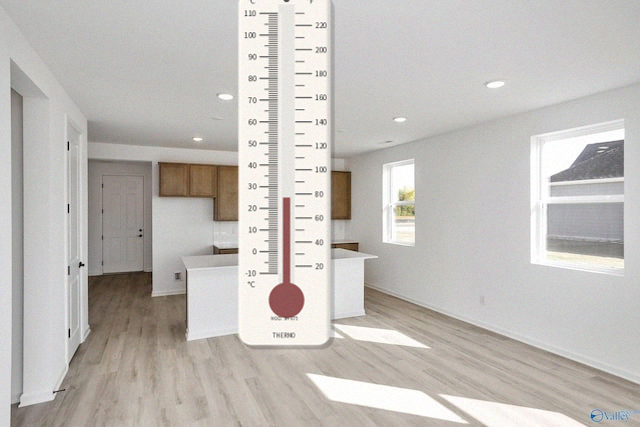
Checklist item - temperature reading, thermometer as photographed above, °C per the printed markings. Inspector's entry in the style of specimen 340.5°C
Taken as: 25°C
